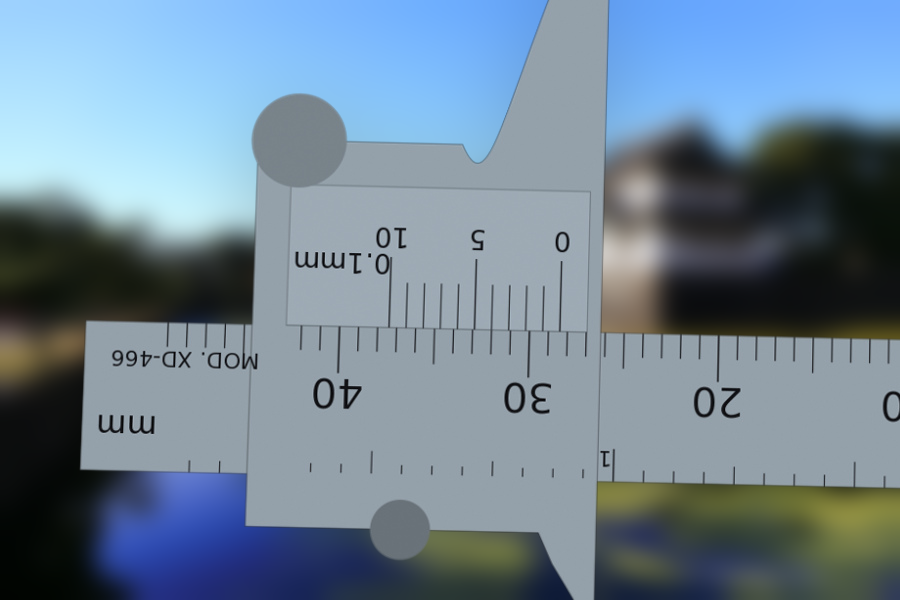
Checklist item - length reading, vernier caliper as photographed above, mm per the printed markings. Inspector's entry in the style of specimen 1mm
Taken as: 28.4mm
